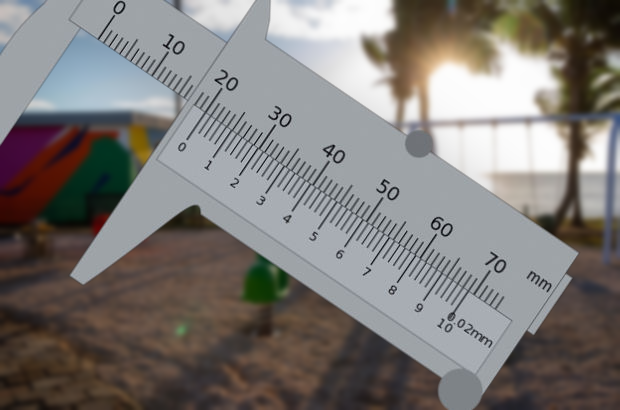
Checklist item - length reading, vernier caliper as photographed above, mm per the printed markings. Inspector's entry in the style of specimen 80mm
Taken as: 20.0mm
